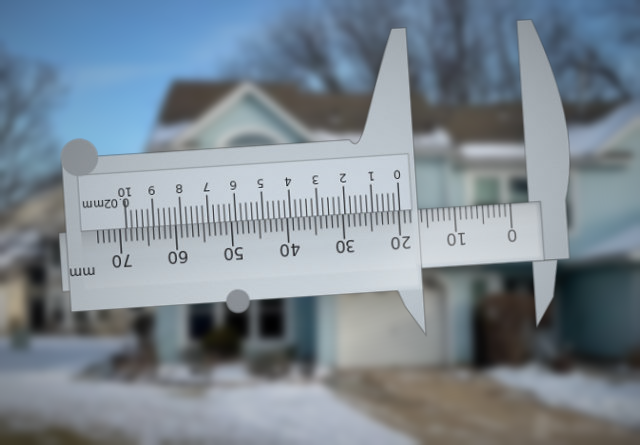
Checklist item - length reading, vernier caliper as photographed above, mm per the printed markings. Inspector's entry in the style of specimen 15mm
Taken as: 19.8mm
